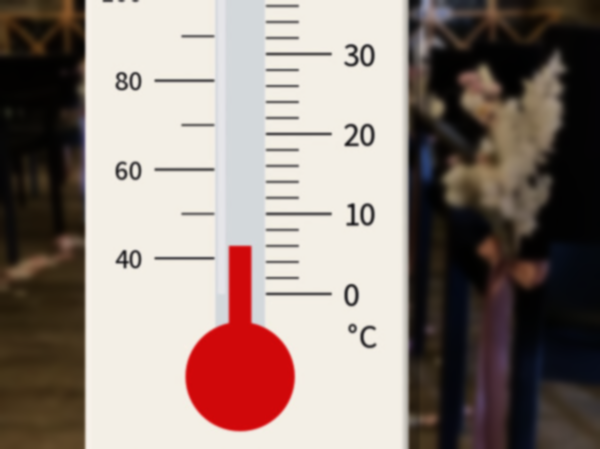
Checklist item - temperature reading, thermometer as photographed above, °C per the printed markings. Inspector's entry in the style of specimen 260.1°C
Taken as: 6°C
